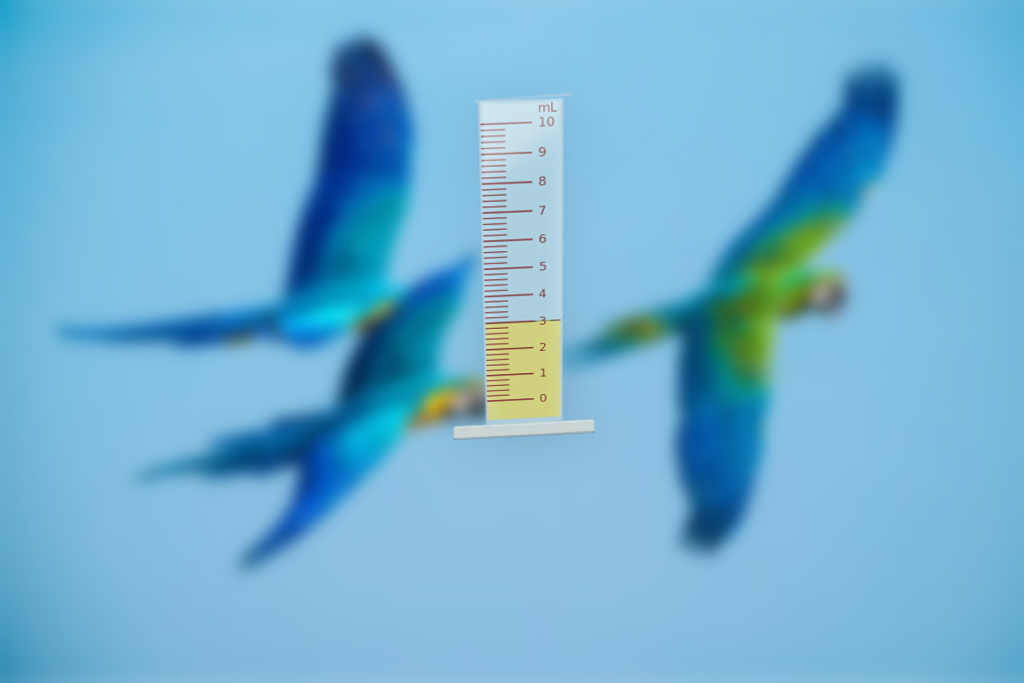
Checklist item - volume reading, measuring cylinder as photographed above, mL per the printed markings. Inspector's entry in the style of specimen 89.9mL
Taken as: 3mL
